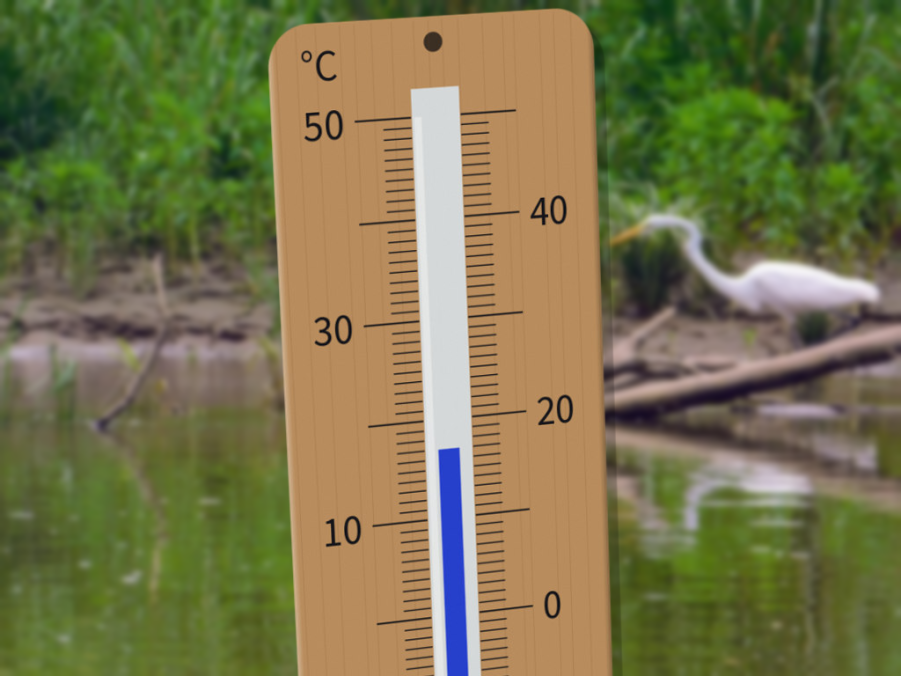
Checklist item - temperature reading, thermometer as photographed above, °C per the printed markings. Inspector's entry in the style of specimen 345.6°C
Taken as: 17°C
